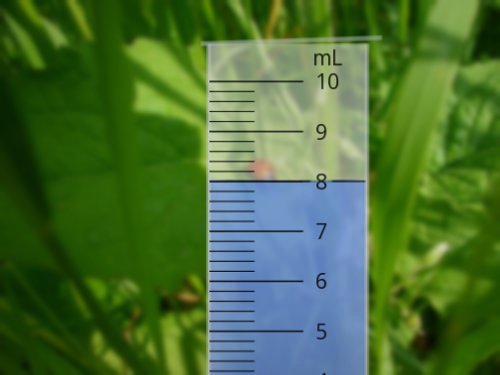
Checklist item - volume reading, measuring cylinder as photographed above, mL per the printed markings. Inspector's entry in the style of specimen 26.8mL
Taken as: 8mL
